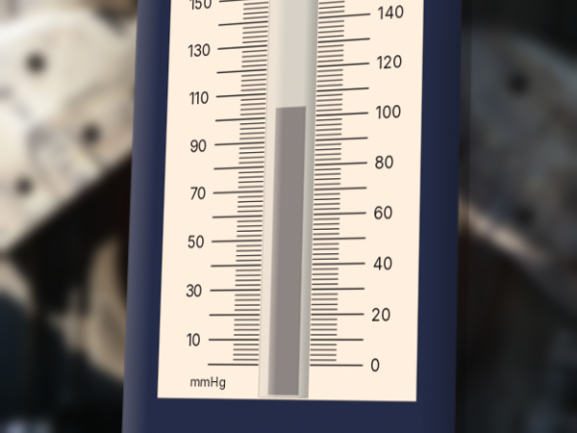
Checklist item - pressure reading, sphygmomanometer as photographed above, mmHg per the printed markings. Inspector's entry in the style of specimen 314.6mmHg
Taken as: 104mmHg
